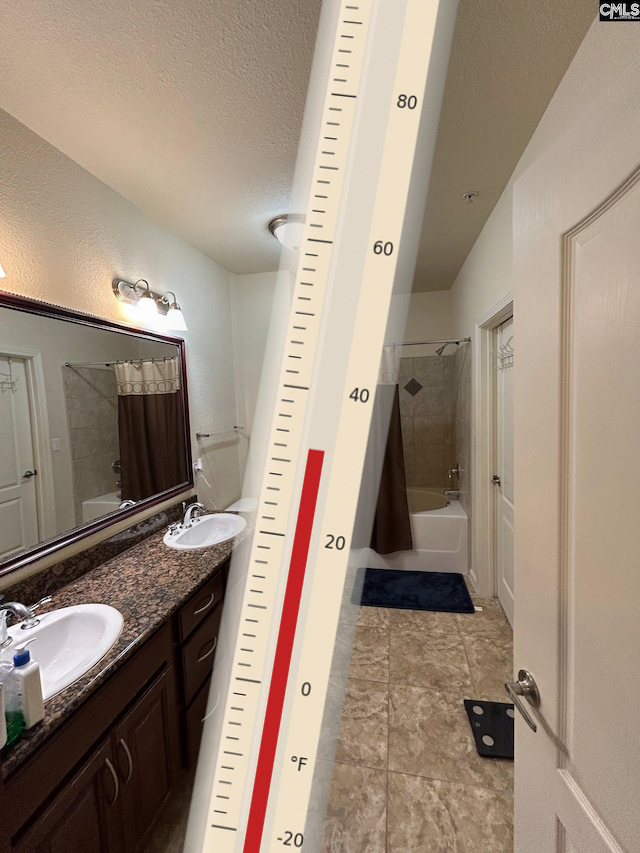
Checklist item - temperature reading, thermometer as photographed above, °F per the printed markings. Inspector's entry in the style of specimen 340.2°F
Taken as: 32°F
